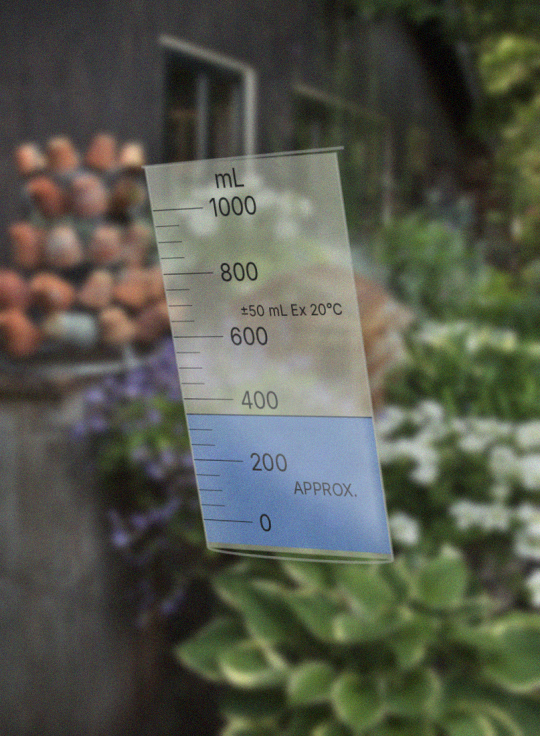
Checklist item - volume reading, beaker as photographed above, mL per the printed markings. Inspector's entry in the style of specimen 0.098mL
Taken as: 350mL
